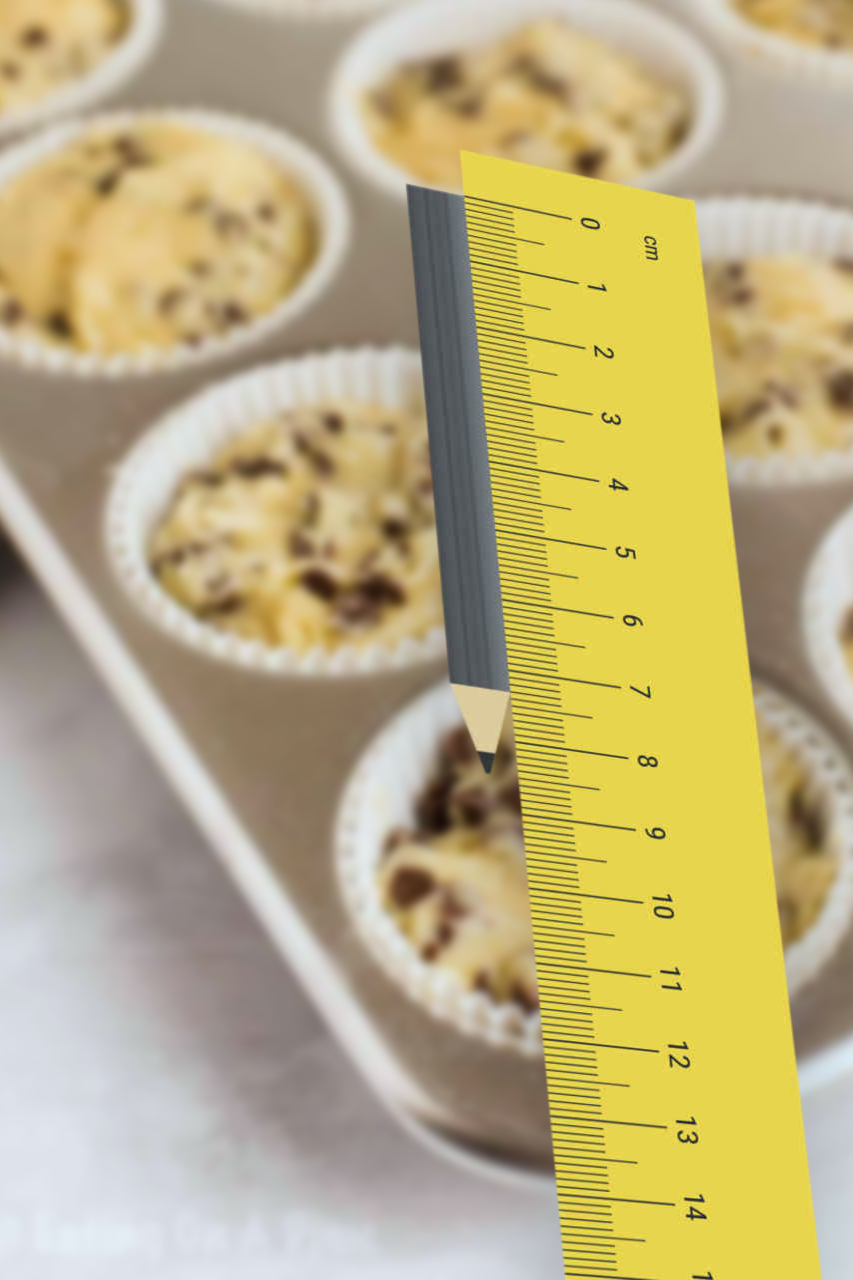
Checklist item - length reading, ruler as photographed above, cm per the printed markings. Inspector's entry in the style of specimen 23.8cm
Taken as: 8.5cm
